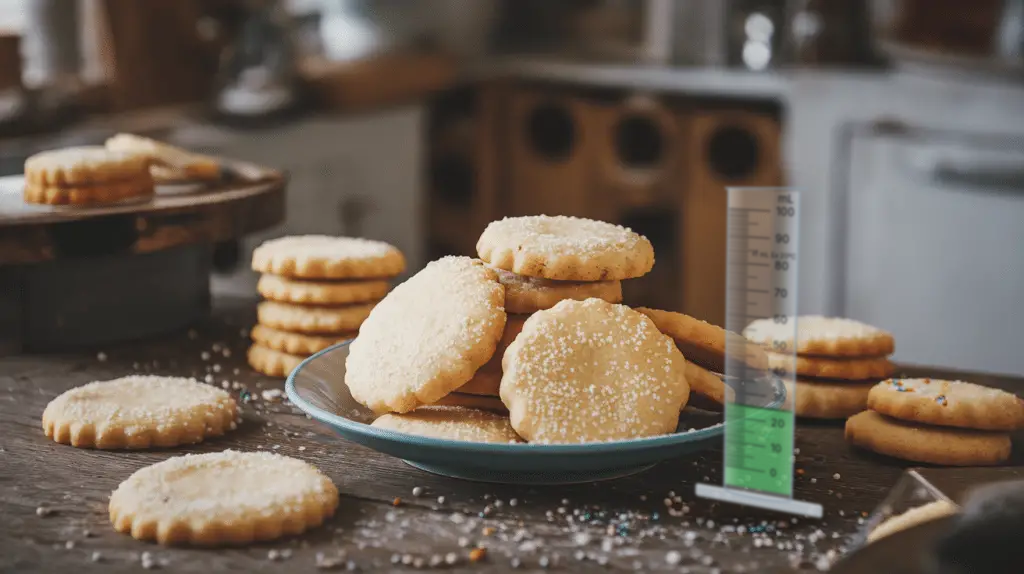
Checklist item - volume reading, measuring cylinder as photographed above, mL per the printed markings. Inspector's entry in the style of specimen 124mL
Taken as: 25mL
